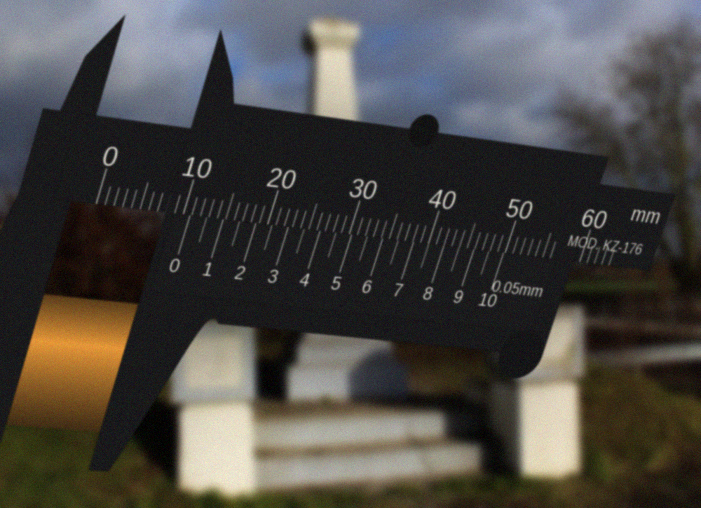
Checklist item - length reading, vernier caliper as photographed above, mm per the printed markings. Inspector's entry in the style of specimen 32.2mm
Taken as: 10.8mm
